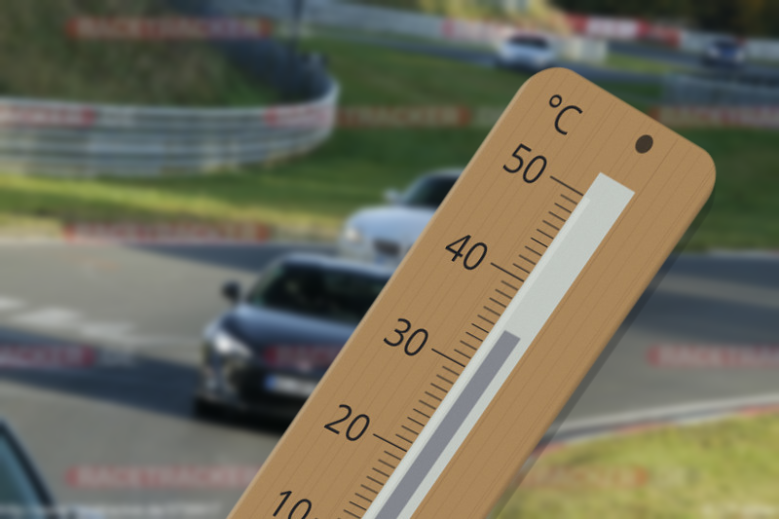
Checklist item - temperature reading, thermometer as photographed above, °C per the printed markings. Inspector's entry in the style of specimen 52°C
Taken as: 35°C
